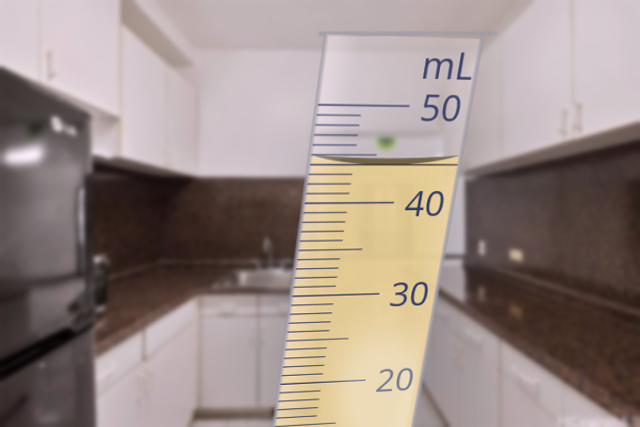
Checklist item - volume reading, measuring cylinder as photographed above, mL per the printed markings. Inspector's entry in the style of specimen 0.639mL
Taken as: 44mL
